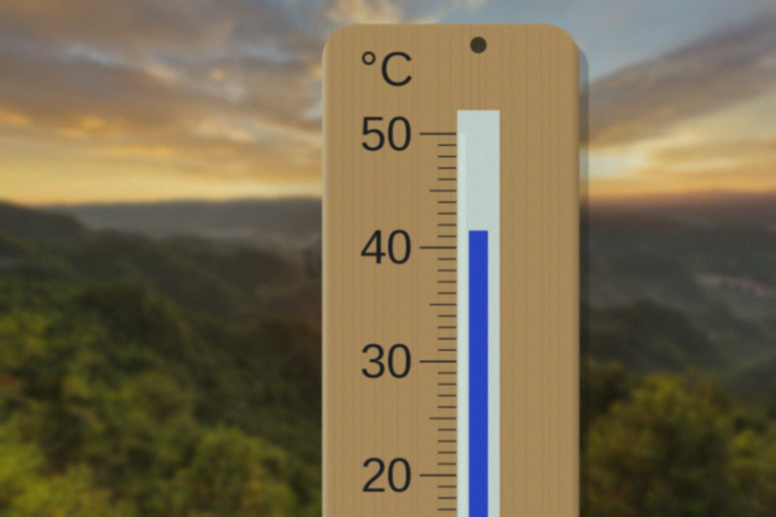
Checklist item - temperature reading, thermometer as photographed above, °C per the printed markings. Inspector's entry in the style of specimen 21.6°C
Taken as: 41.5°C
